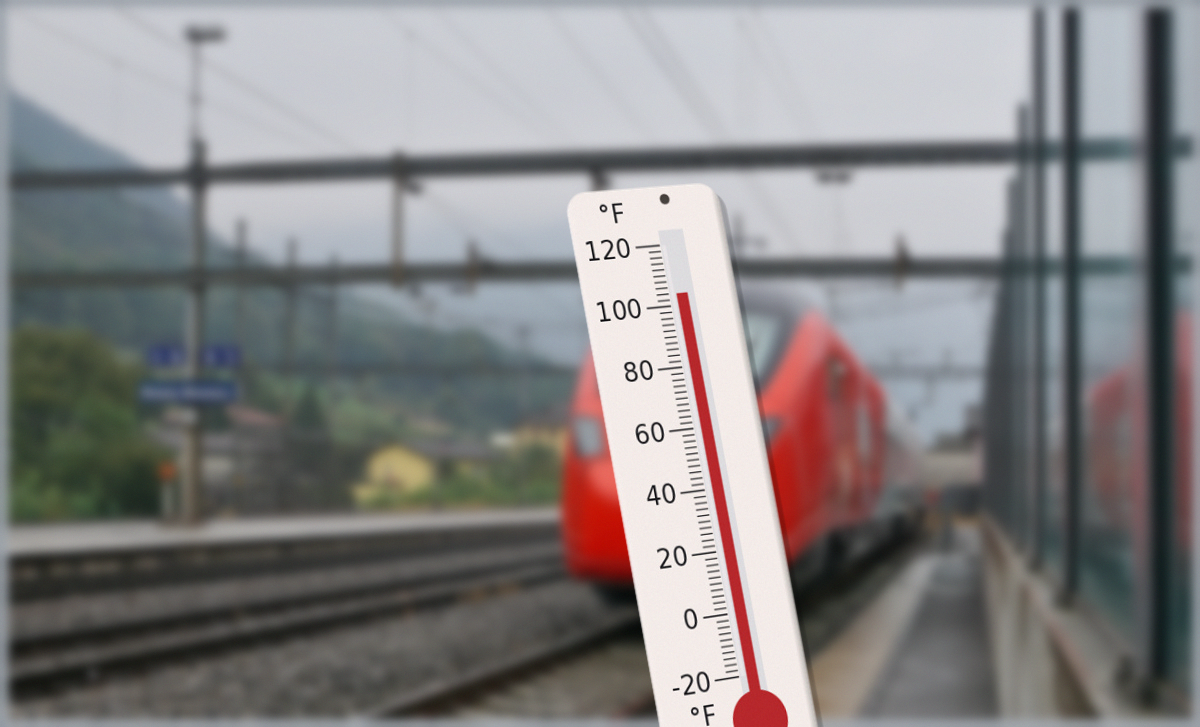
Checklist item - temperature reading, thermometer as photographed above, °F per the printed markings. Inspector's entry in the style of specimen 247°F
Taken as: 104°F
